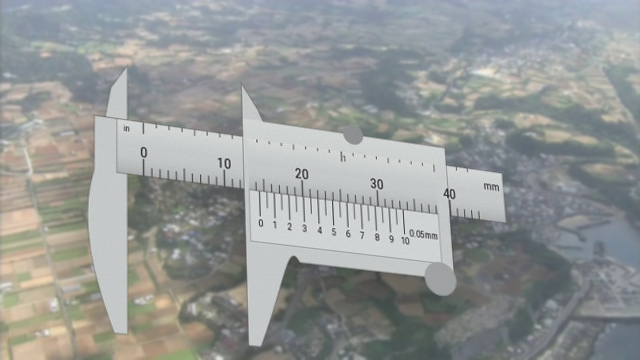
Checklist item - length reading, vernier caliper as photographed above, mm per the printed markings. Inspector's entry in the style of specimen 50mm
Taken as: 14.4mm
